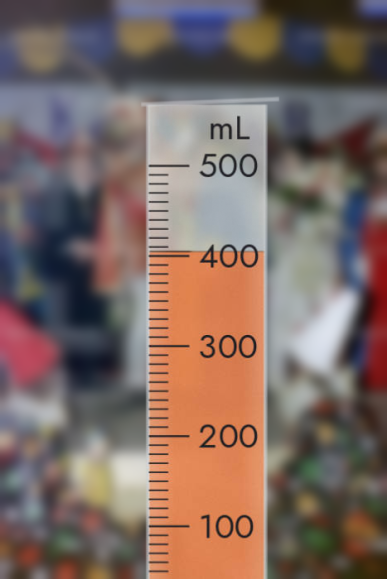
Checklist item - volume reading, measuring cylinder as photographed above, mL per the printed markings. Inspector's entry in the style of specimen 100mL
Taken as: 405mL
